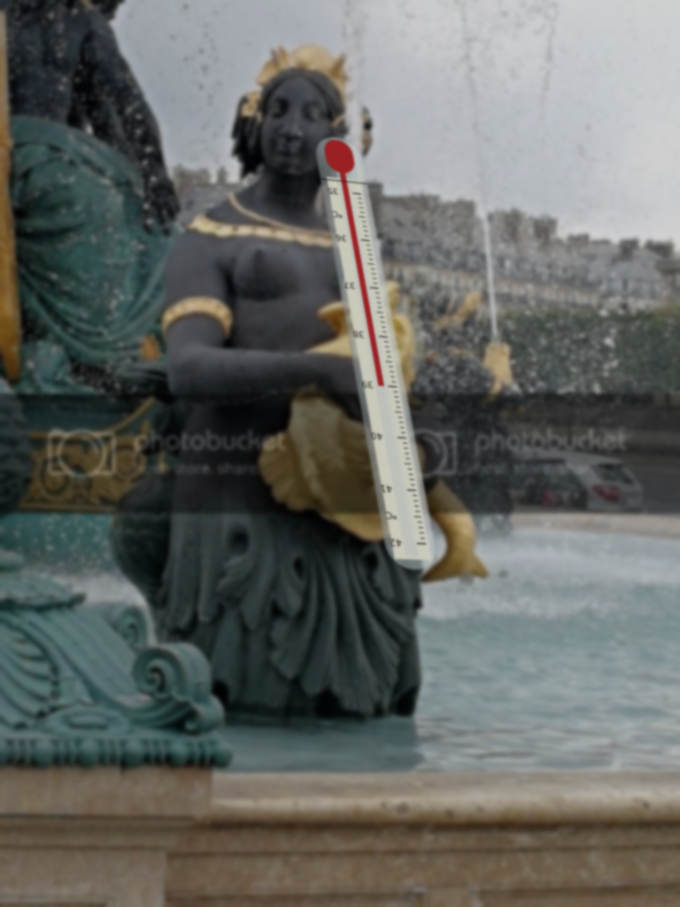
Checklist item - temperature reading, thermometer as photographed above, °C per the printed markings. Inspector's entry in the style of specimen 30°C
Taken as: 39°C
